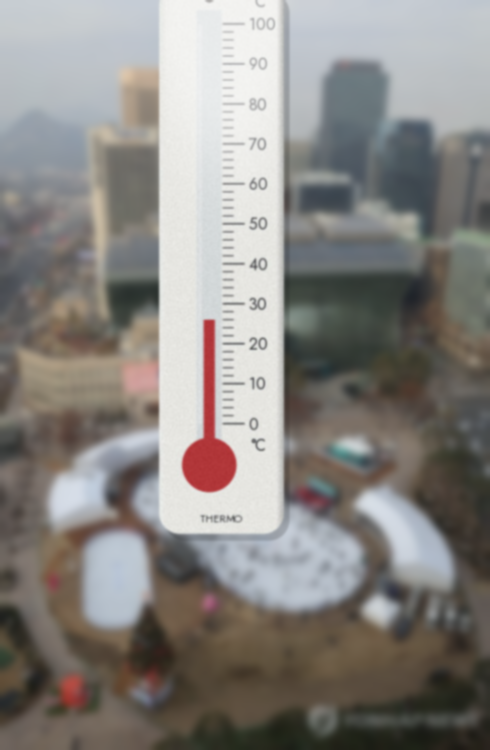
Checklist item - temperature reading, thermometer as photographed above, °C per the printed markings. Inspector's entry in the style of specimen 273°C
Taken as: 26°C
